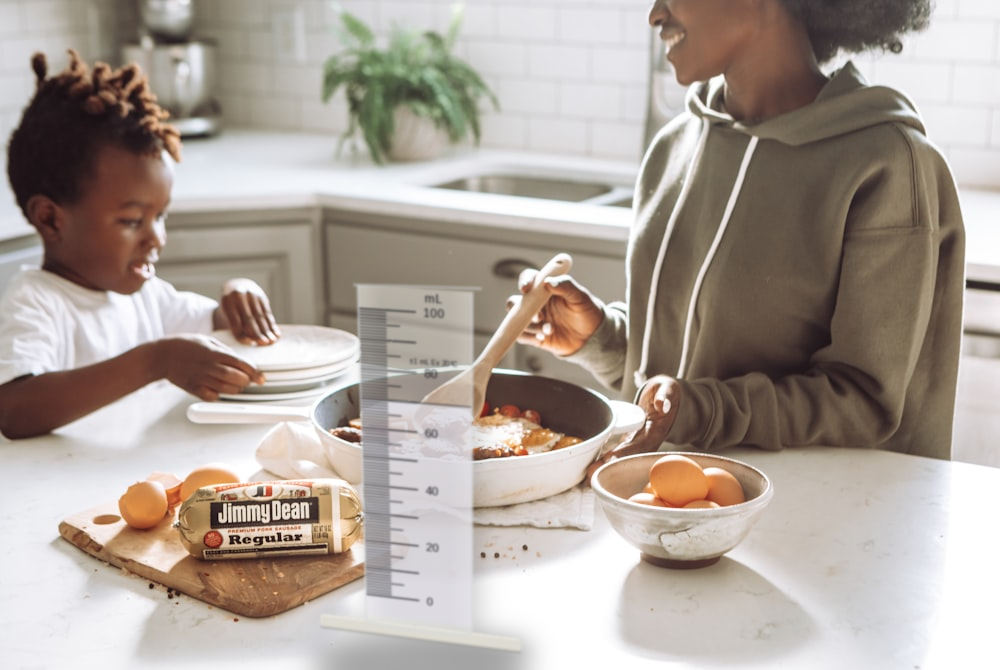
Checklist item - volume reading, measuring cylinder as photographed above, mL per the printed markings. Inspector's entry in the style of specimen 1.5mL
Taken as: 70mL
